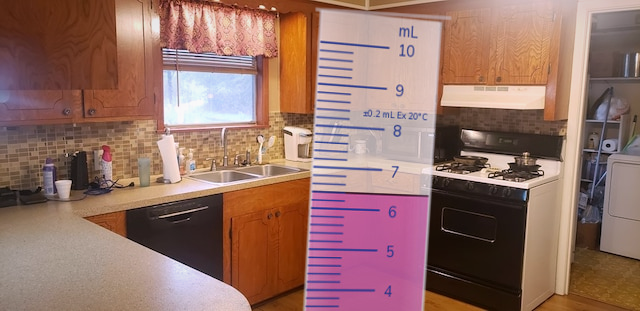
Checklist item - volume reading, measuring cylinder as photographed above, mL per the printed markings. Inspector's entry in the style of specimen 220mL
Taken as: 6.4mL
